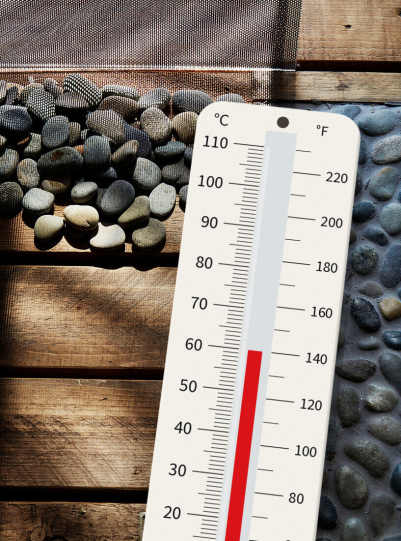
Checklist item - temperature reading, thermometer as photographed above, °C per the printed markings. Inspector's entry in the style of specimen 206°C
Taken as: 60°C
